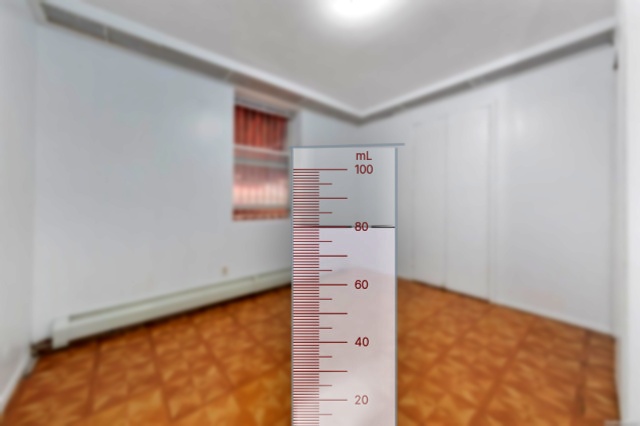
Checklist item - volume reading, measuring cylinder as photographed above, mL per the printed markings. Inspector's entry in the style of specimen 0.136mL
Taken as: 80mL
